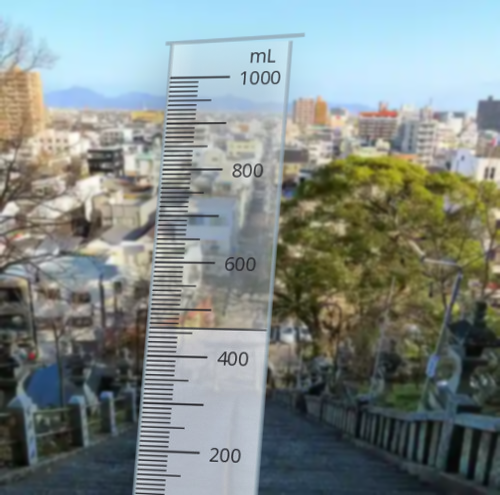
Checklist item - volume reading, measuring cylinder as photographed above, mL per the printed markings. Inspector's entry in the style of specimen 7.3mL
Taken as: 460mL
